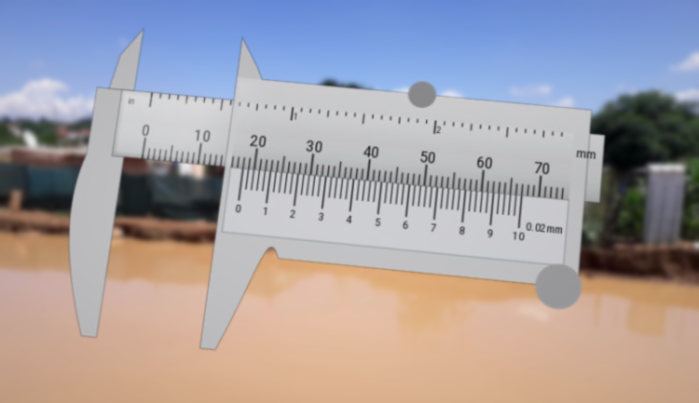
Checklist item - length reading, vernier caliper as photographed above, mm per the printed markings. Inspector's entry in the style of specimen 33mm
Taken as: 18.0mm
